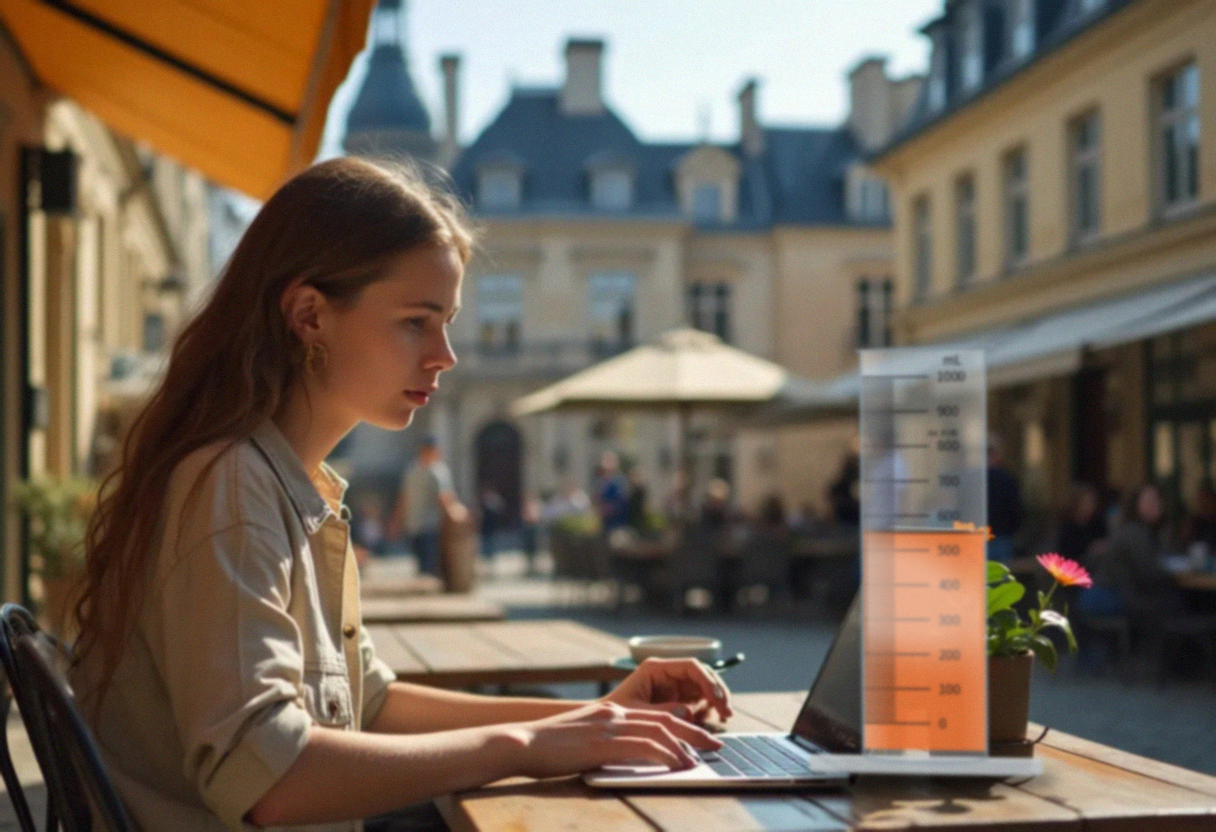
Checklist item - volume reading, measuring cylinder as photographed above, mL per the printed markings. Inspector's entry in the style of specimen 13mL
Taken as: 550mL
